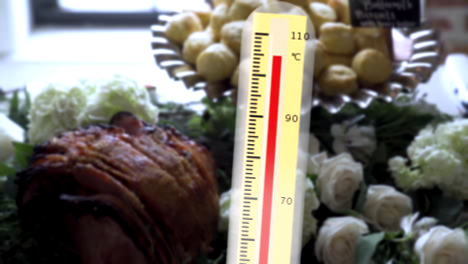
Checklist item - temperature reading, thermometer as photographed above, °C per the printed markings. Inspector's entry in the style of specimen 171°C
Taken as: 105°C
